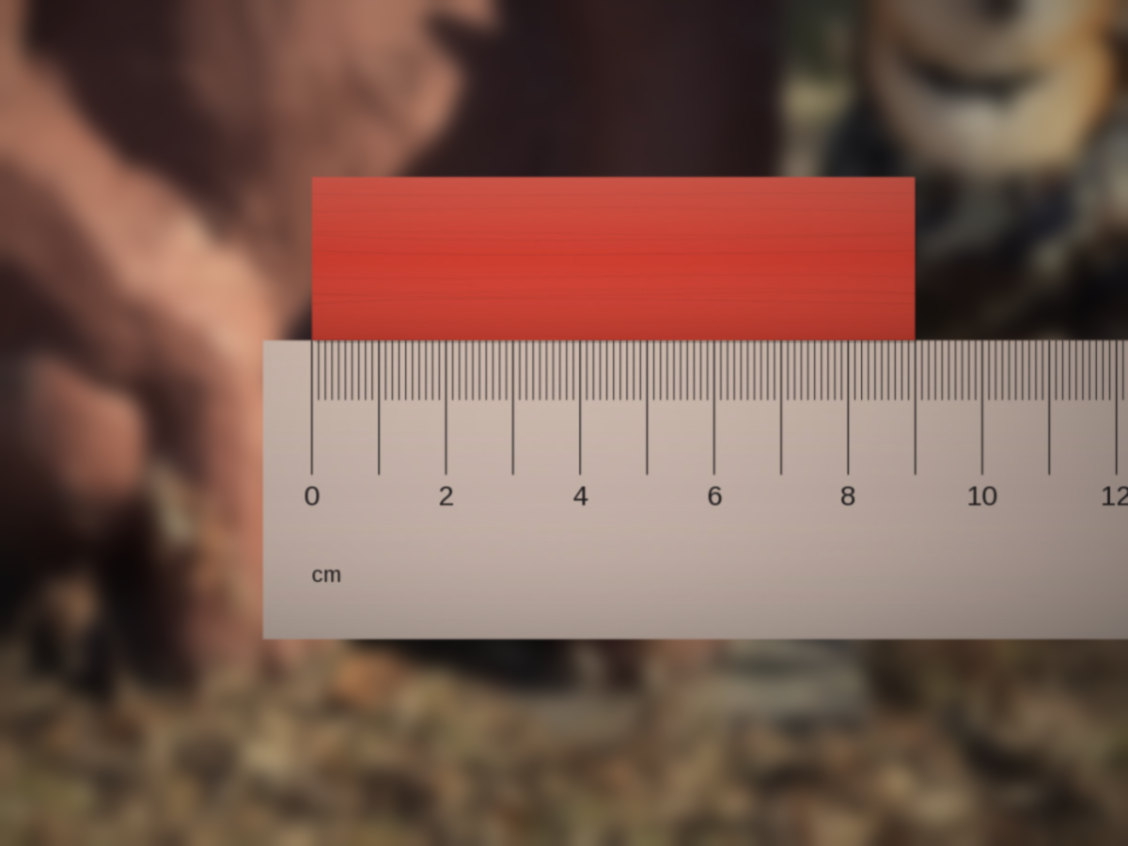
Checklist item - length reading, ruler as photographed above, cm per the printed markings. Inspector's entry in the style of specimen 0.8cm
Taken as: 9cm
